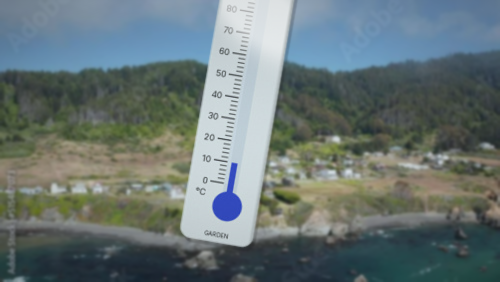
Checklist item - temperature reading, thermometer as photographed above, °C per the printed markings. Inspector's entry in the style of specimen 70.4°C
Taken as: 10°C
